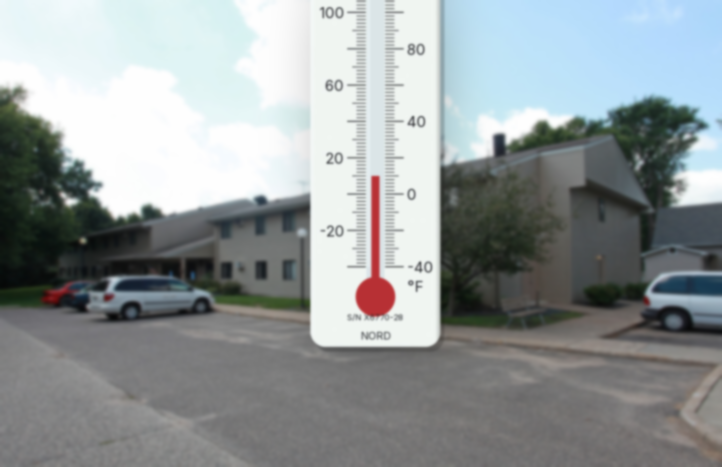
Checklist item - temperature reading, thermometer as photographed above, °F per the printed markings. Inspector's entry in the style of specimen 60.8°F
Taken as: 10°F
